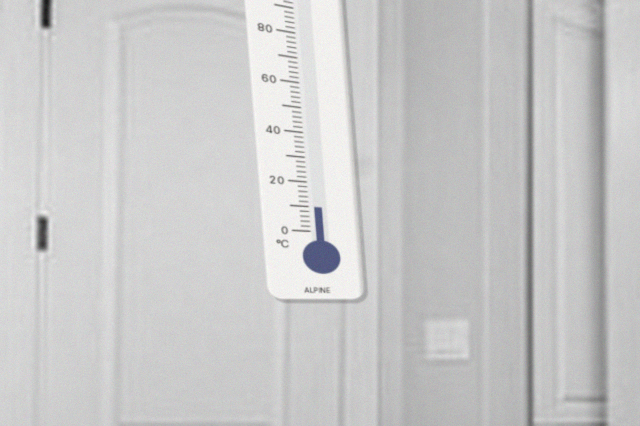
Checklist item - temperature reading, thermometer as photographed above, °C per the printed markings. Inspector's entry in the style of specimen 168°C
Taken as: 10°C
